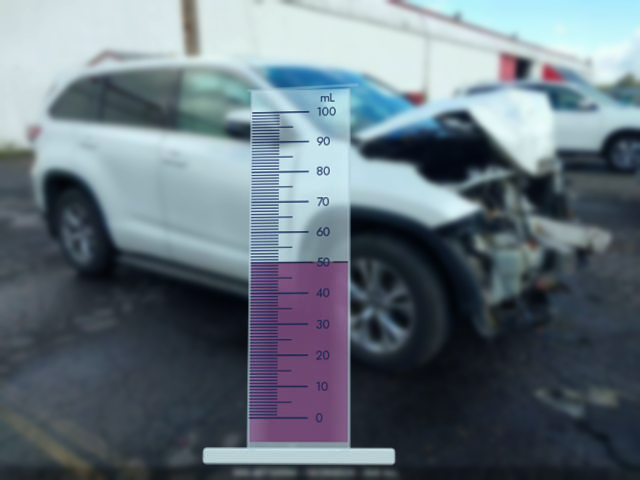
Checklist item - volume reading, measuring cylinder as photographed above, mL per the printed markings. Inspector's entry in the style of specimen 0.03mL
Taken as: 50mL
